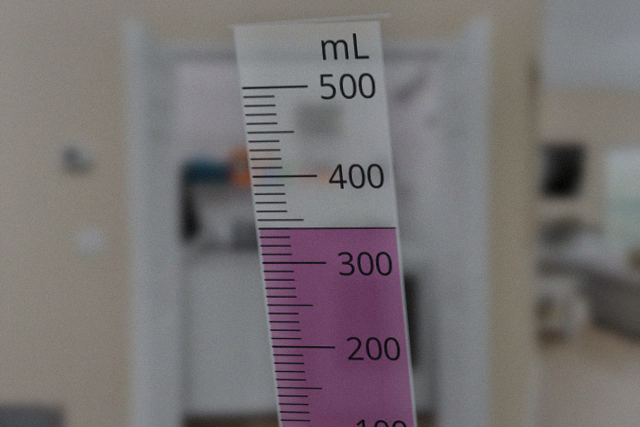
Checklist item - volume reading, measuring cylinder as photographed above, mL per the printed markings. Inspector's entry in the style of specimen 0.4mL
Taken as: 340mL
